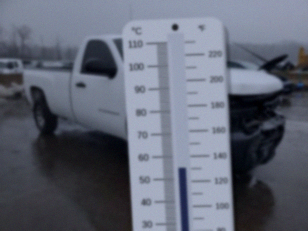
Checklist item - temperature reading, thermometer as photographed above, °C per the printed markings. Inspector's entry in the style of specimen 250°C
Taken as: 55°C
